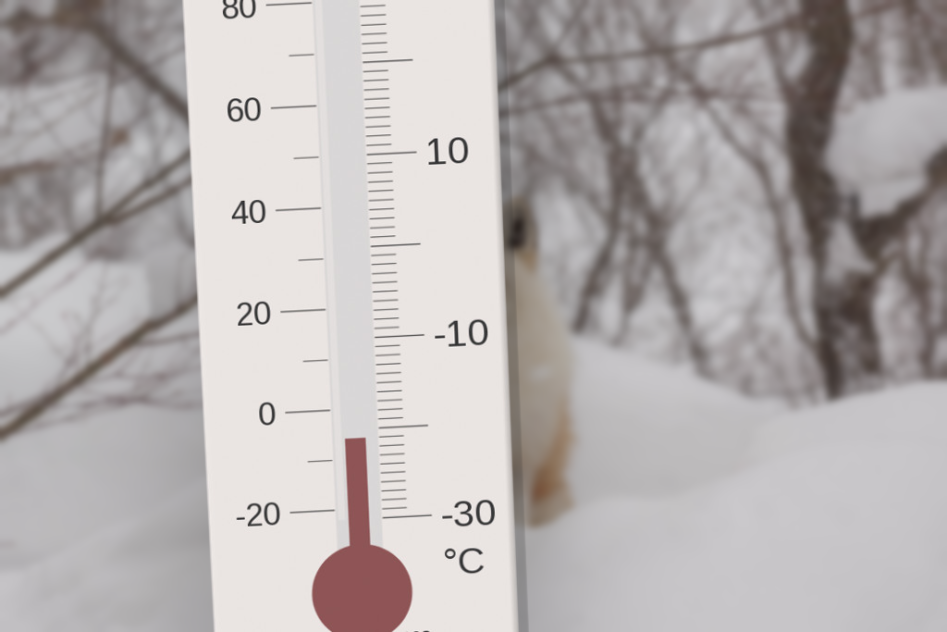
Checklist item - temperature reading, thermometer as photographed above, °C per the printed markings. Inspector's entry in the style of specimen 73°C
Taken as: -21°C
